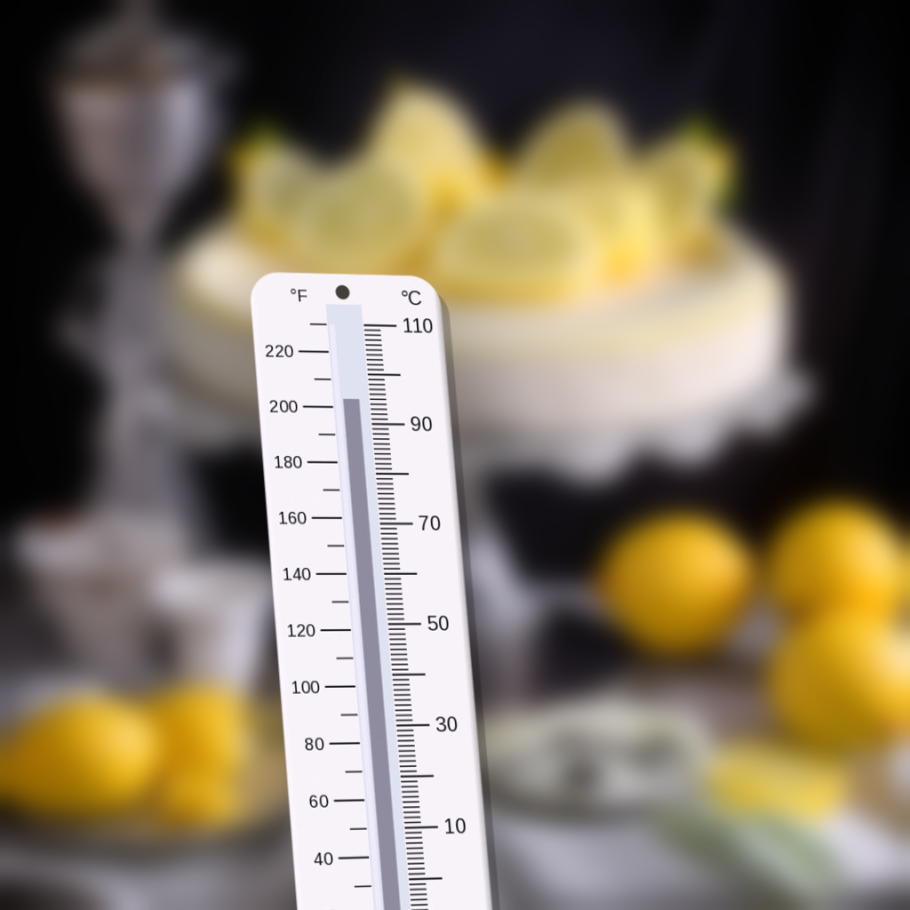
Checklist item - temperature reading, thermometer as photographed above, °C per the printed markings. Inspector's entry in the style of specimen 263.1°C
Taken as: 95°C
